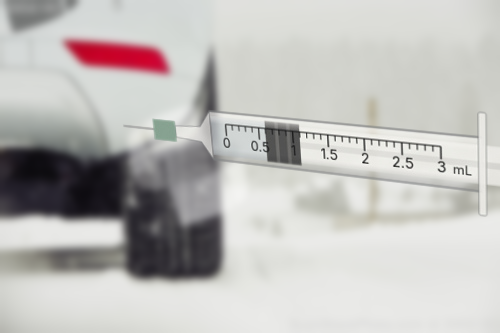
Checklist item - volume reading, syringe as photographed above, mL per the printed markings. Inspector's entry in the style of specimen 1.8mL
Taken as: 0.6mL
